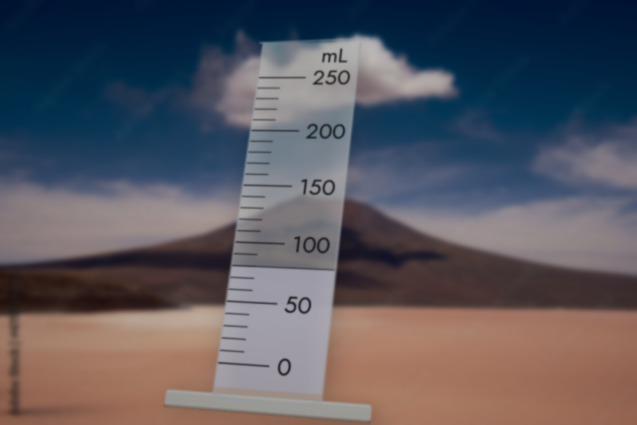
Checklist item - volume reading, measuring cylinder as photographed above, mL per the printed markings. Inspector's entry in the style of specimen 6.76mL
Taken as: 80mL
